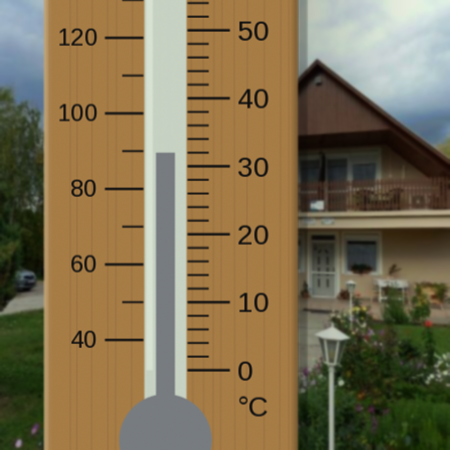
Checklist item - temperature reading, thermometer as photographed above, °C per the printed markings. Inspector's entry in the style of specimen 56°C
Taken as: 32°C
